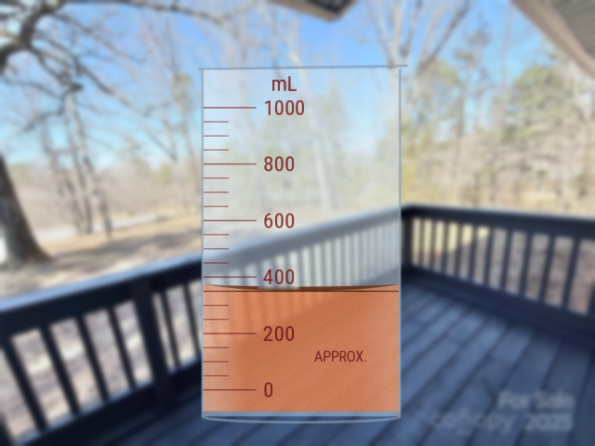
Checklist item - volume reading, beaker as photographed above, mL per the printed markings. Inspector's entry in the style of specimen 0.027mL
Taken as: 350mL
